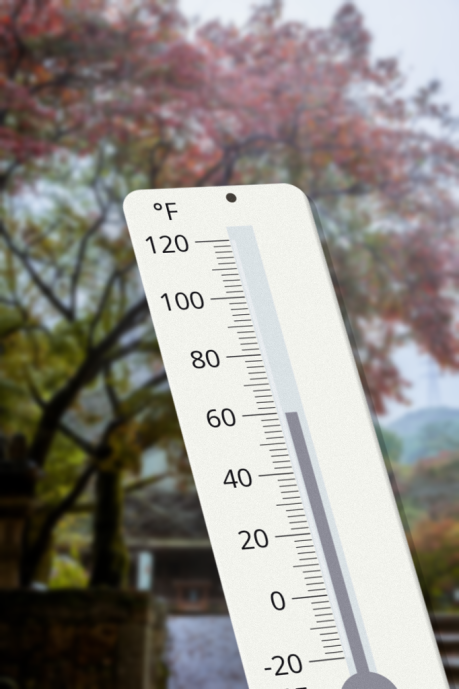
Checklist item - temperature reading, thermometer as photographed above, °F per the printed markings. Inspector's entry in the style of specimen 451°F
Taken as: 60°F
